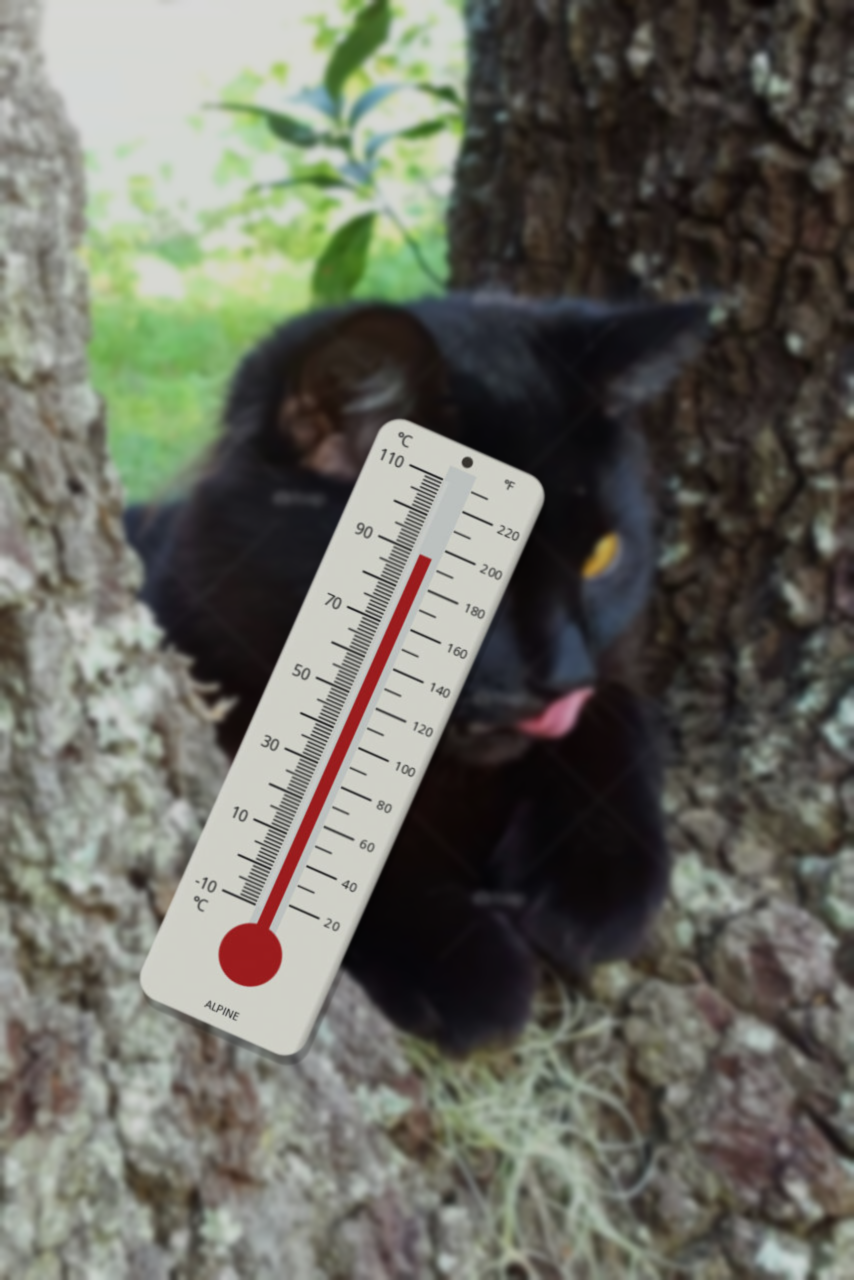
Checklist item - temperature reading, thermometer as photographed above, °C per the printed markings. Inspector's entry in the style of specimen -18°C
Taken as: 90°C
